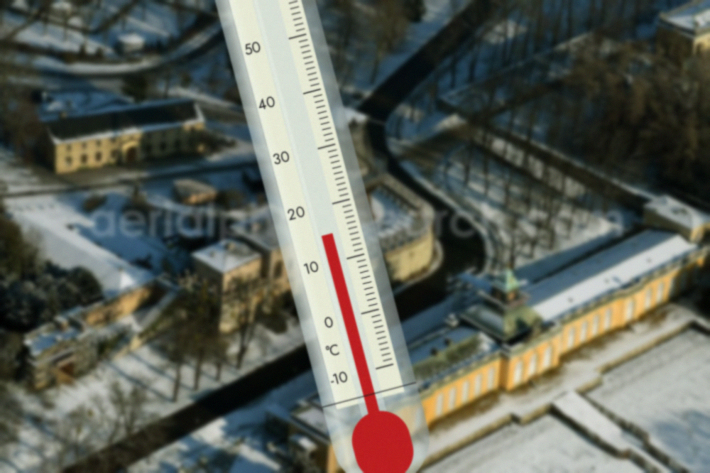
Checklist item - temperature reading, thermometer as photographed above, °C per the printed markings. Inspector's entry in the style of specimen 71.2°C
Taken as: 15°C
